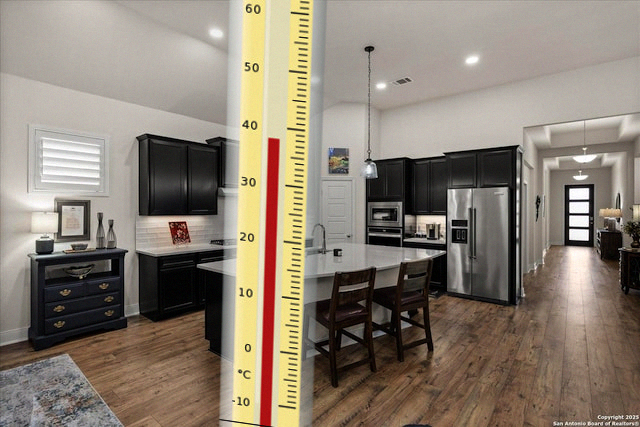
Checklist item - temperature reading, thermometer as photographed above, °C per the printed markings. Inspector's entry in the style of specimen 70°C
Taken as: 38°C
